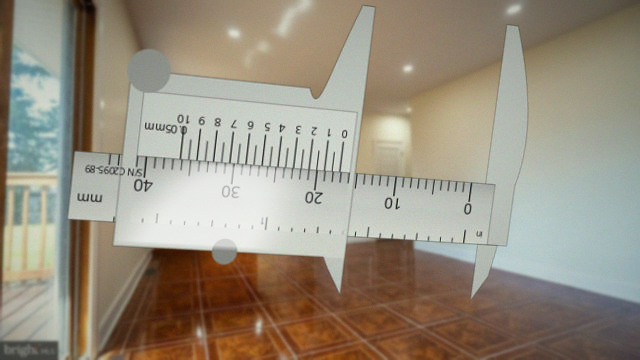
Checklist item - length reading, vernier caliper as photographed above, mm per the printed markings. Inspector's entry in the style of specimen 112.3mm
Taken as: 17.2mm
